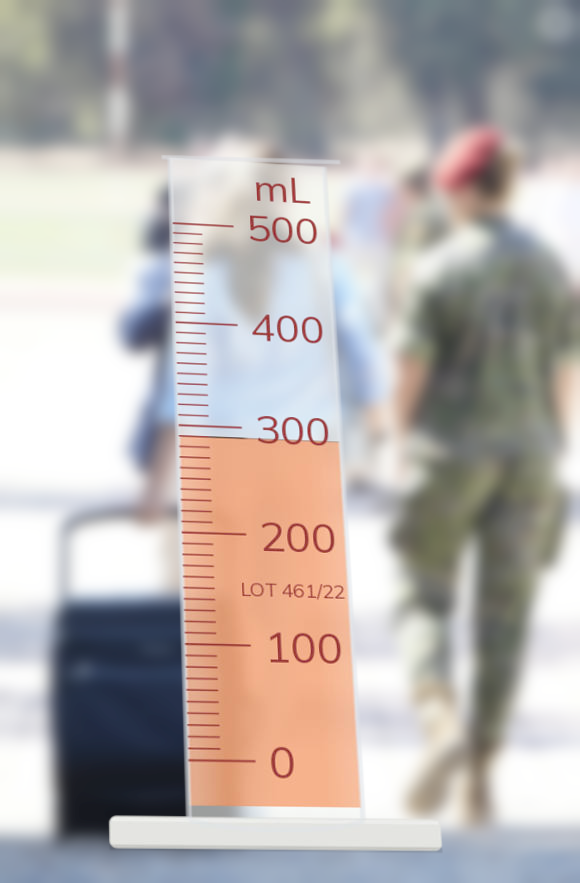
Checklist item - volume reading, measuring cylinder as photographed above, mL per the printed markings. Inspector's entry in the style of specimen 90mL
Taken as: 290mL
